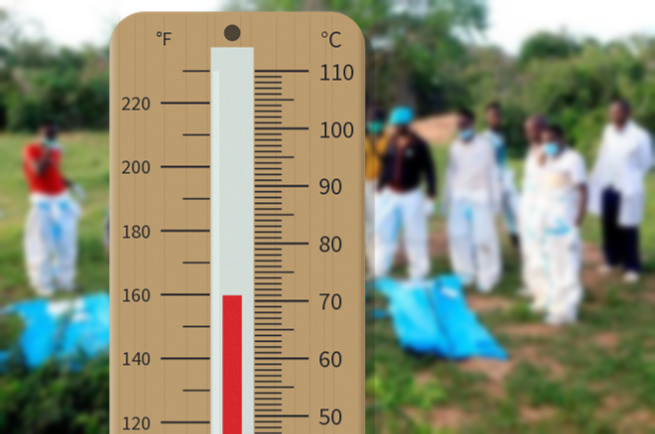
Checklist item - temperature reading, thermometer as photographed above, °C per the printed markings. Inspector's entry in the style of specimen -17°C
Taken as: 71°C
